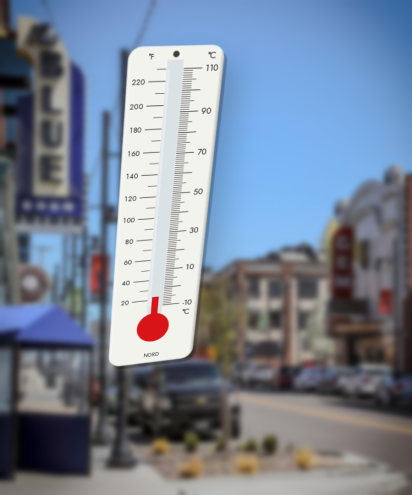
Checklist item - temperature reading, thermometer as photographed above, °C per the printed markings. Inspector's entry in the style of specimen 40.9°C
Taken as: -5°C
